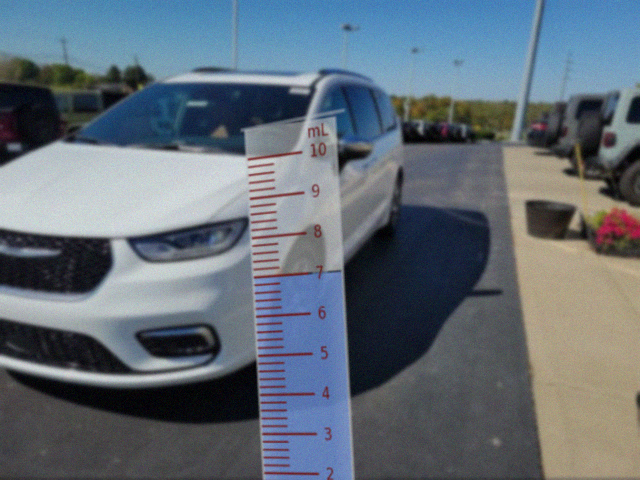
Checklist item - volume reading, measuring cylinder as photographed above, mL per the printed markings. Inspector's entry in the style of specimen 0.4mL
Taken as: 7mL
